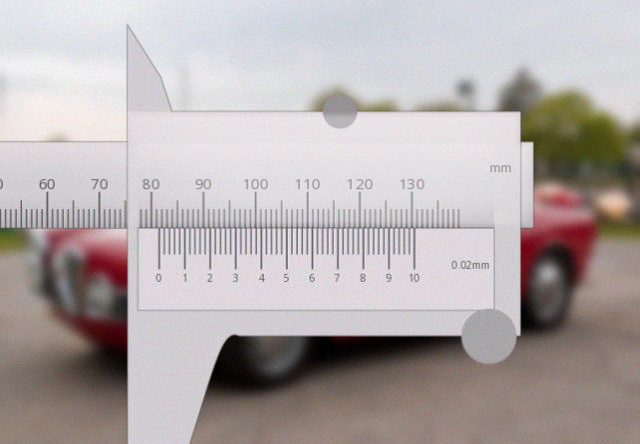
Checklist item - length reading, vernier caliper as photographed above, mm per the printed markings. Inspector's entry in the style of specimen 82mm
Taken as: 81.5mm
